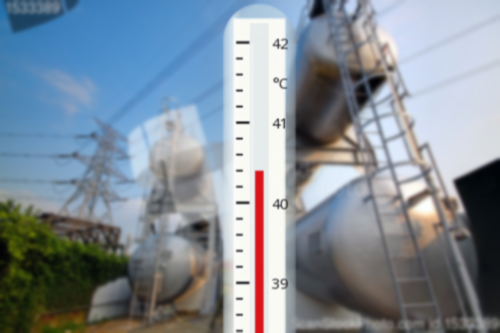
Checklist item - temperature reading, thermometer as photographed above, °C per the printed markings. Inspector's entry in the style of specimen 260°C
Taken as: 40.4°C
